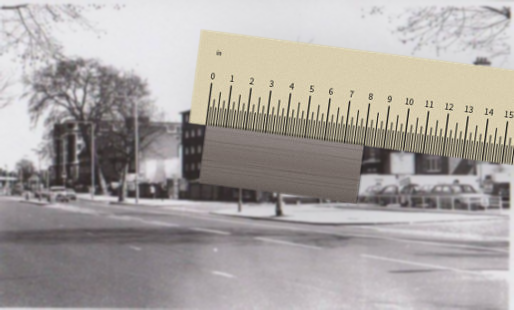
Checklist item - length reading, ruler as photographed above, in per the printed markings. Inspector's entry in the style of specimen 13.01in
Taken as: 8in
